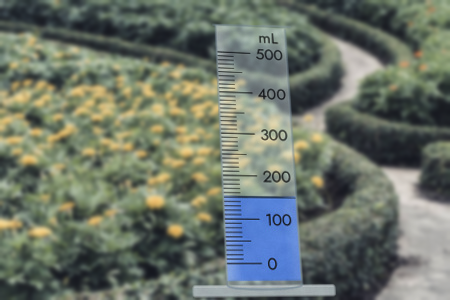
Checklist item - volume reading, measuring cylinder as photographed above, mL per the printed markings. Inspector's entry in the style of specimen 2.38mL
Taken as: 150mL
